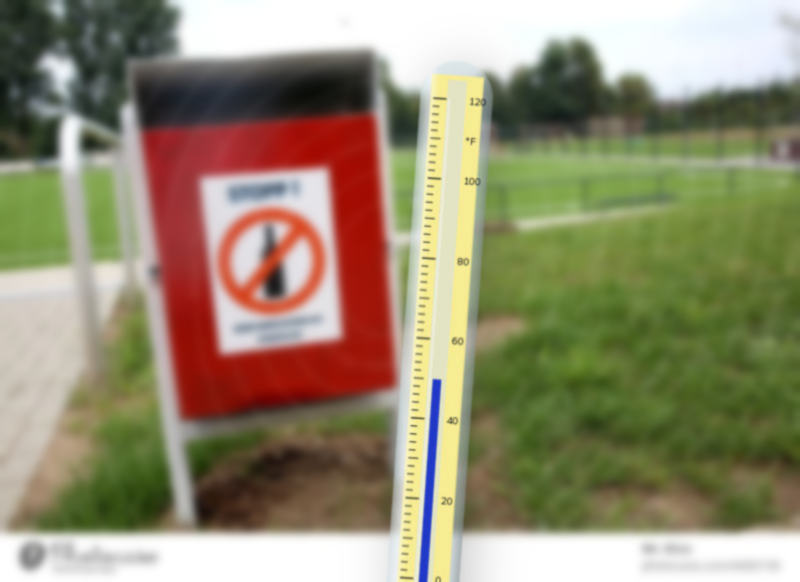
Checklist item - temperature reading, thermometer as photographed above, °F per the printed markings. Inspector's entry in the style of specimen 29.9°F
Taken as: 50°F
